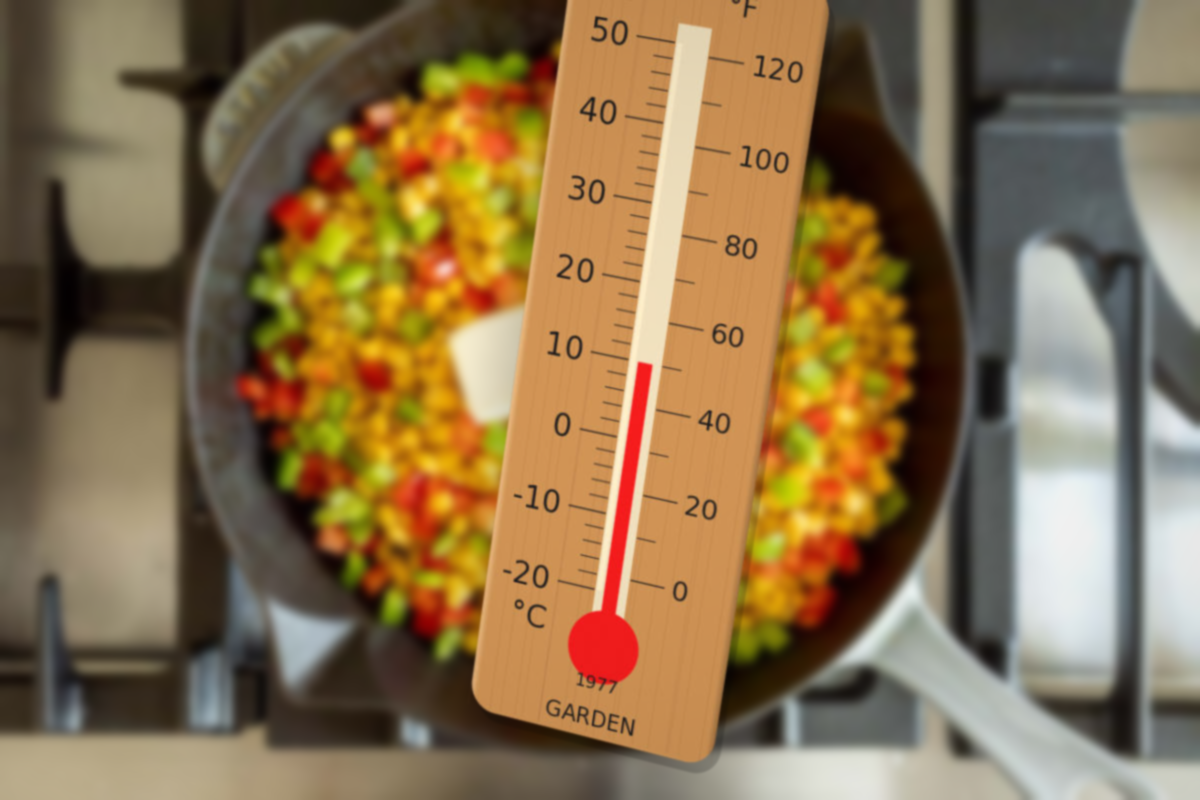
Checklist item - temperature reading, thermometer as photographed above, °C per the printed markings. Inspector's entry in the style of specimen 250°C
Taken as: 10°C
